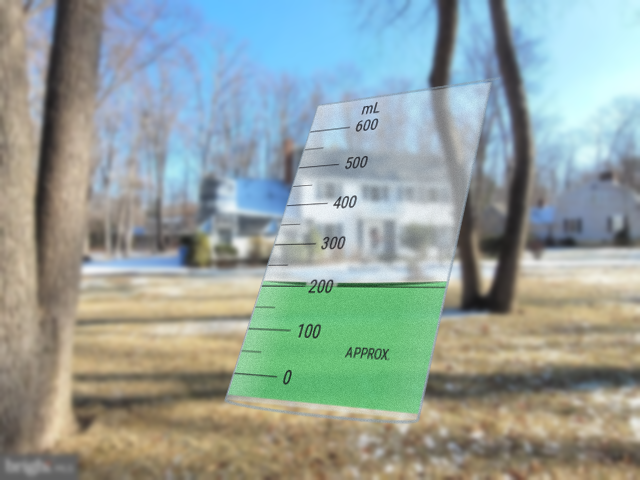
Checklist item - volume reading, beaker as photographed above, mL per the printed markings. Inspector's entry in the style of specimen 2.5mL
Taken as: 200mL
